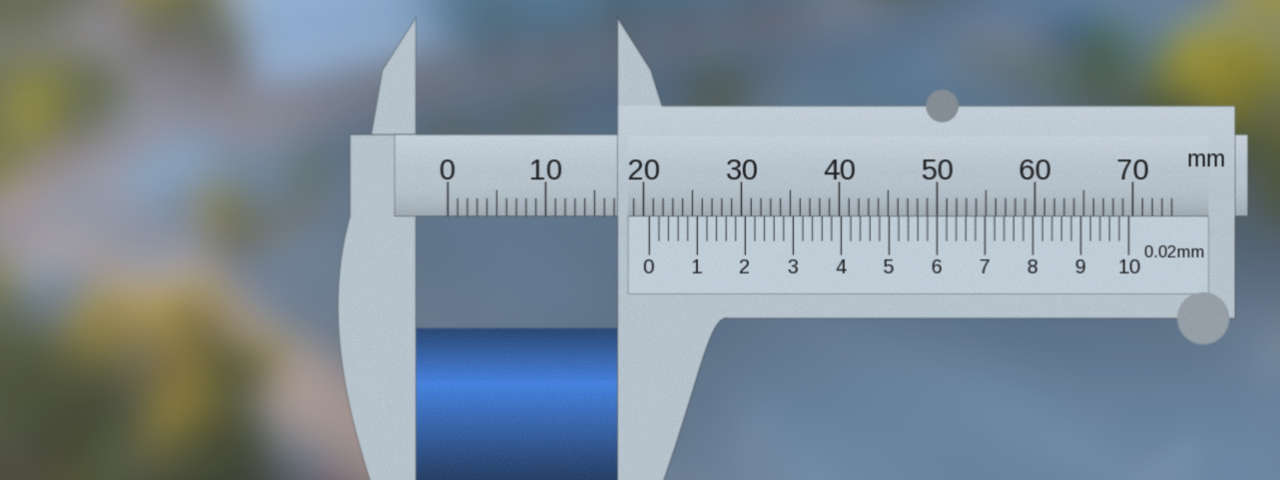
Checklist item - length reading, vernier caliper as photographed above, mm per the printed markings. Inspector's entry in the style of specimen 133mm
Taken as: 20.6mm
